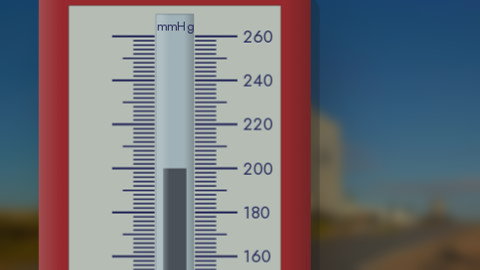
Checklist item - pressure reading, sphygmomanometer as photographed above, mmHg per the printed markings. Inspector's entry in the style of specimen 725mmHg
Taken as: 200mmHg
